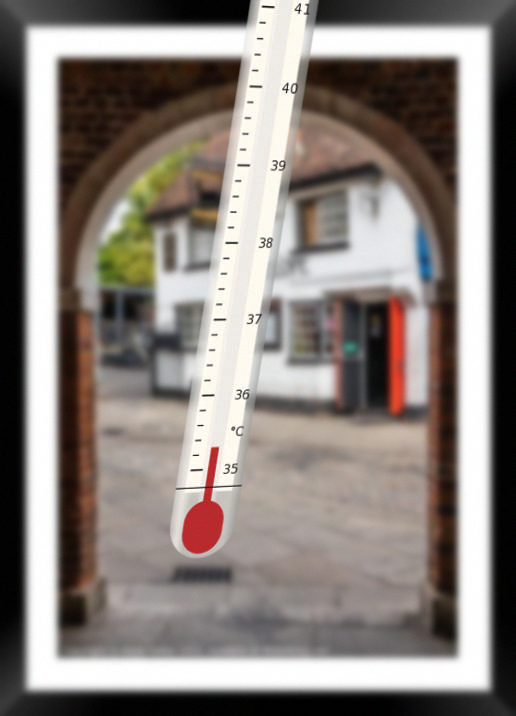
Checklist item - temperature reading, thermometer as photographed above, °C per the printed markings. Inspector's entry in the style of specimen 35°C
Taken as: 35.3°C
